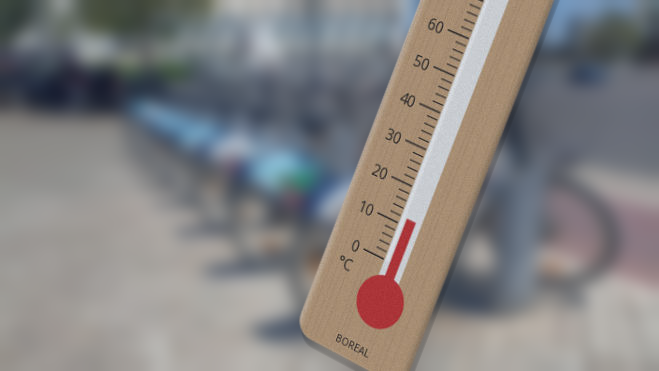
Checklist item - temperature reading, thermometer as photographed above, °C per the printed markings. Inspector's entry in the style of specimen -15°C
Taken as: 12°C
